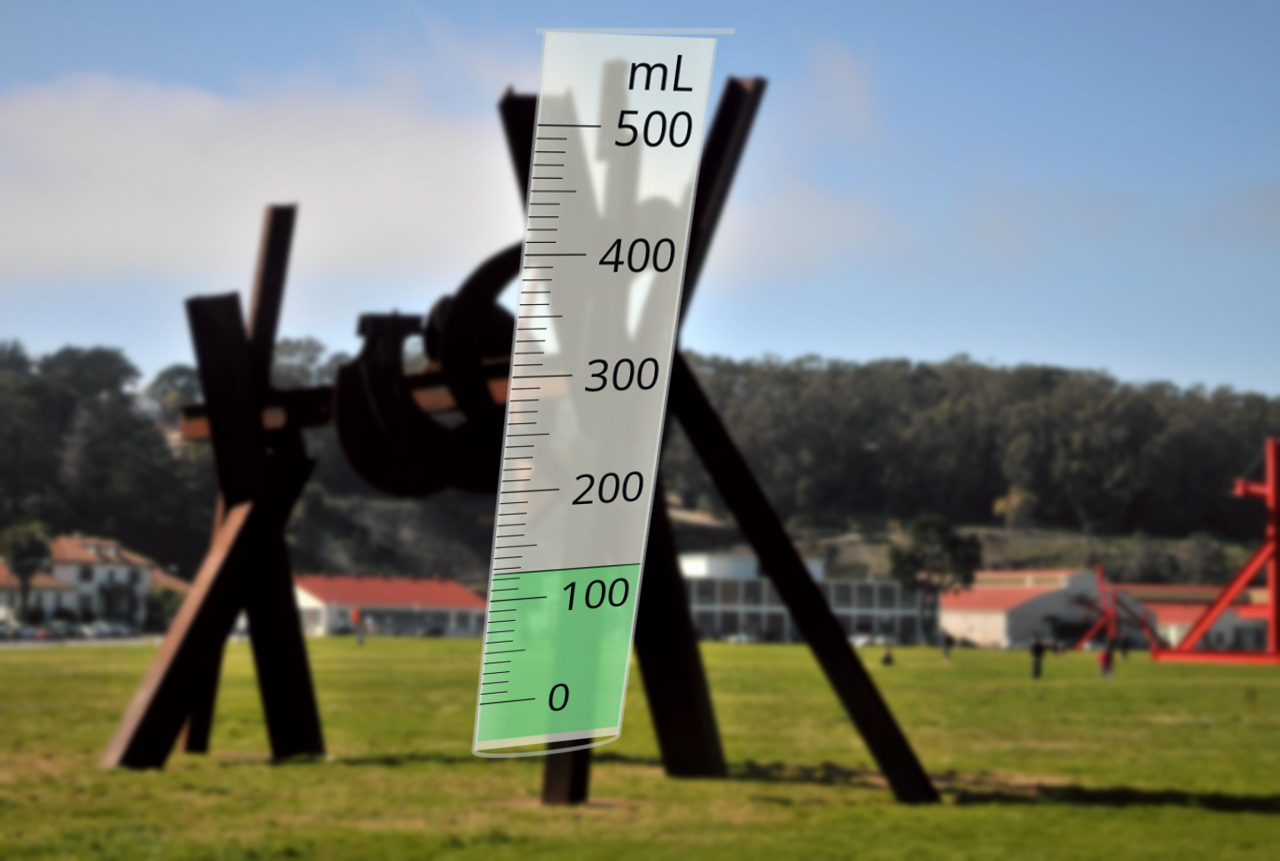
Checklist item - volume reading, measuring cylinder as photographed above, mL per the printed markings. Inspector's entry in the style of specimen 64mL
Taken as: 125mL
